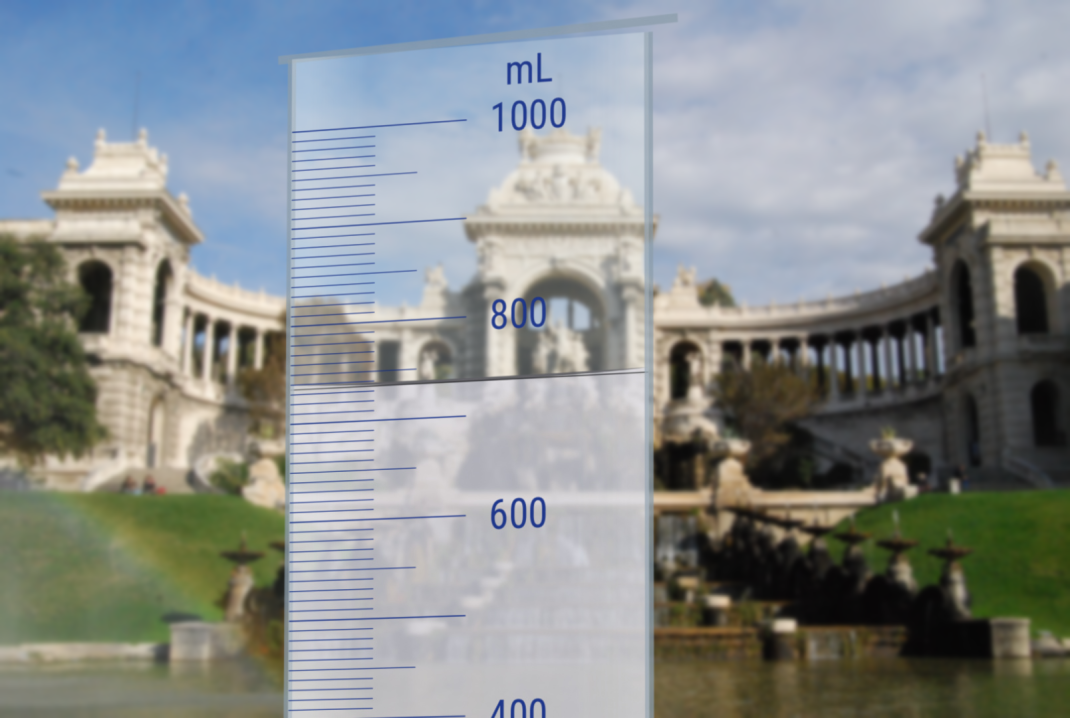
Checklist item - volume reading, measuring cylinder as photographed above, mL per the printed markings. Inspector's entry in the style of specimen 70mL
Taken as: 735mL
